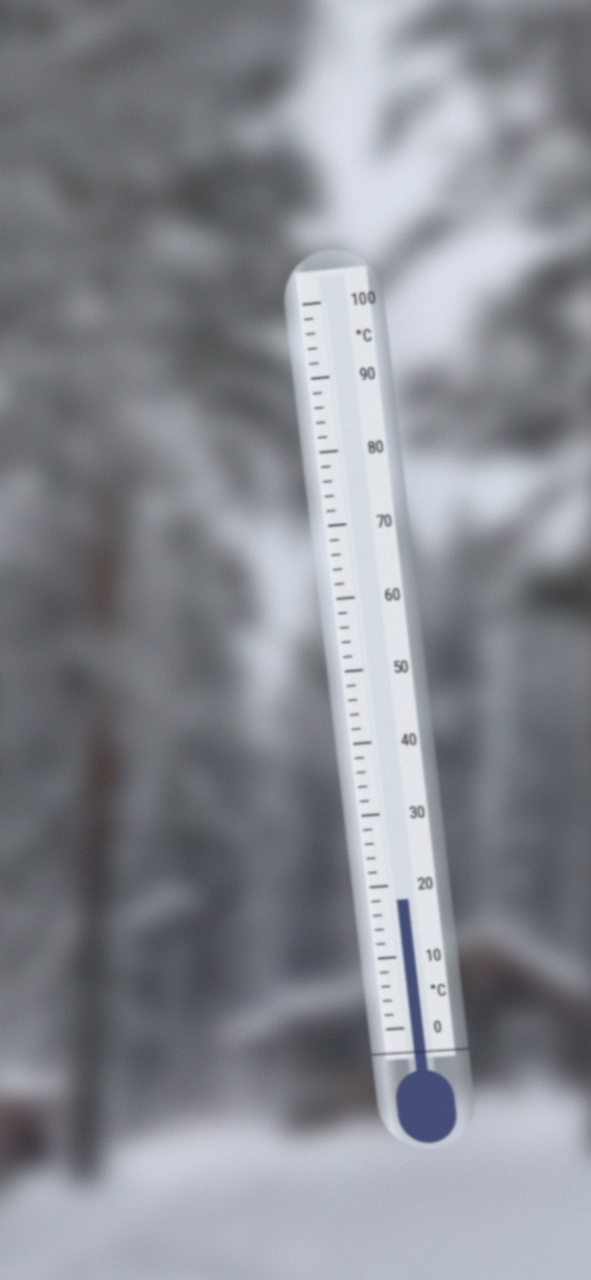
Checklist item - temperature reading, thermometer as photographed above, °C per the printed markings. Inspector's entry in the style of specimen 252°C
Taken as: 18°C
